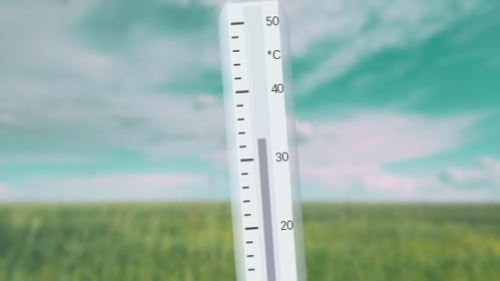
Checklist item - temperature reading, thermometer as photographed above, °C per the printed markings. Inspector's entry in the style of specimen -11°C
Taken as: 33°C
